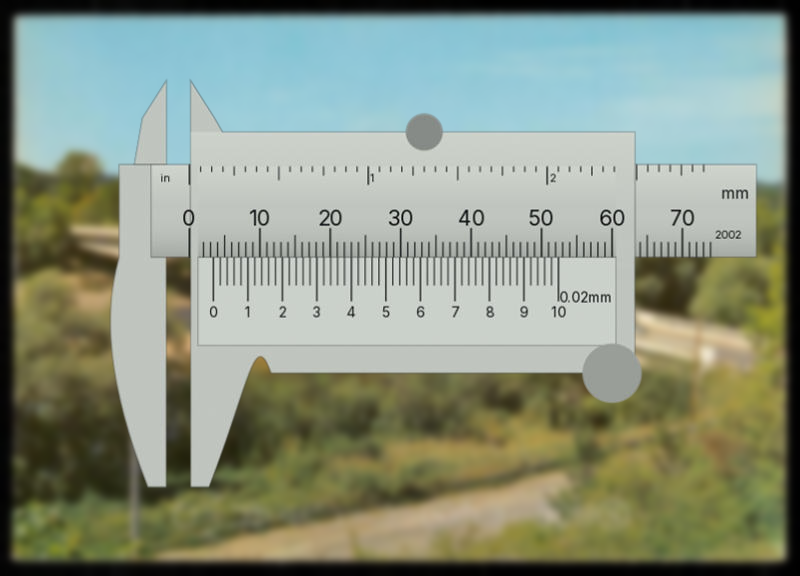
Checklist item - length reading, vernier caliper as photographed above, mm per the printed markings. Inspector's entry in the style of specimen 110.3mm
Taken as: 3.4mm
